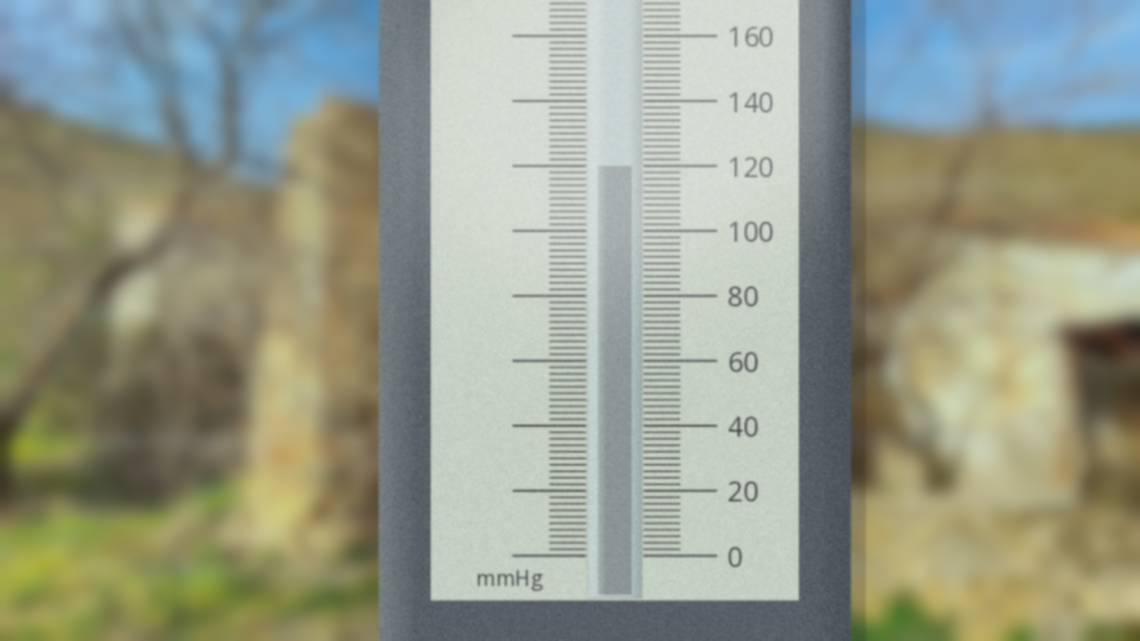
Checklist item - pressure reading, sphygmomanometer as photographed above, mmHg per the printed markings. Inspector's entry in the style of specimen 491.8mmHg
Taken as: 120mmHg
